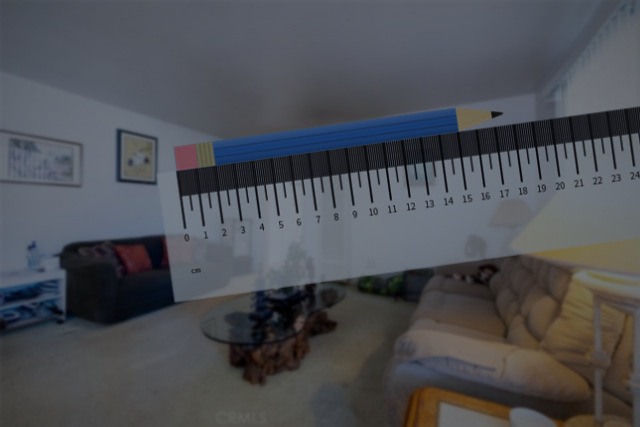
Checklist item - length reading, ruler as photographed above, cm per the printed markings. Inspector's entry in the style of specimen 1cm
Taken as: 17.5cm
